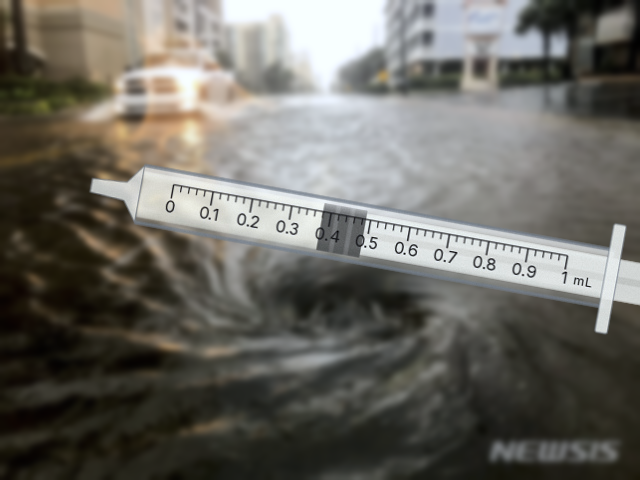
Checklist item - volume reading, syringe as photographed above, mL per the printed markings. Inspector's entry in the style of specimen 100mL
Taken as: 0.38mL
